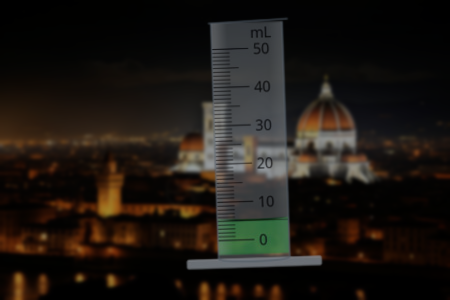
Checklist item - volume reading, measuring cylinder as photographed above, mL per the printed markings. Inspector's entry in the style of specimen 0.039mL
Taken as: 5mL
